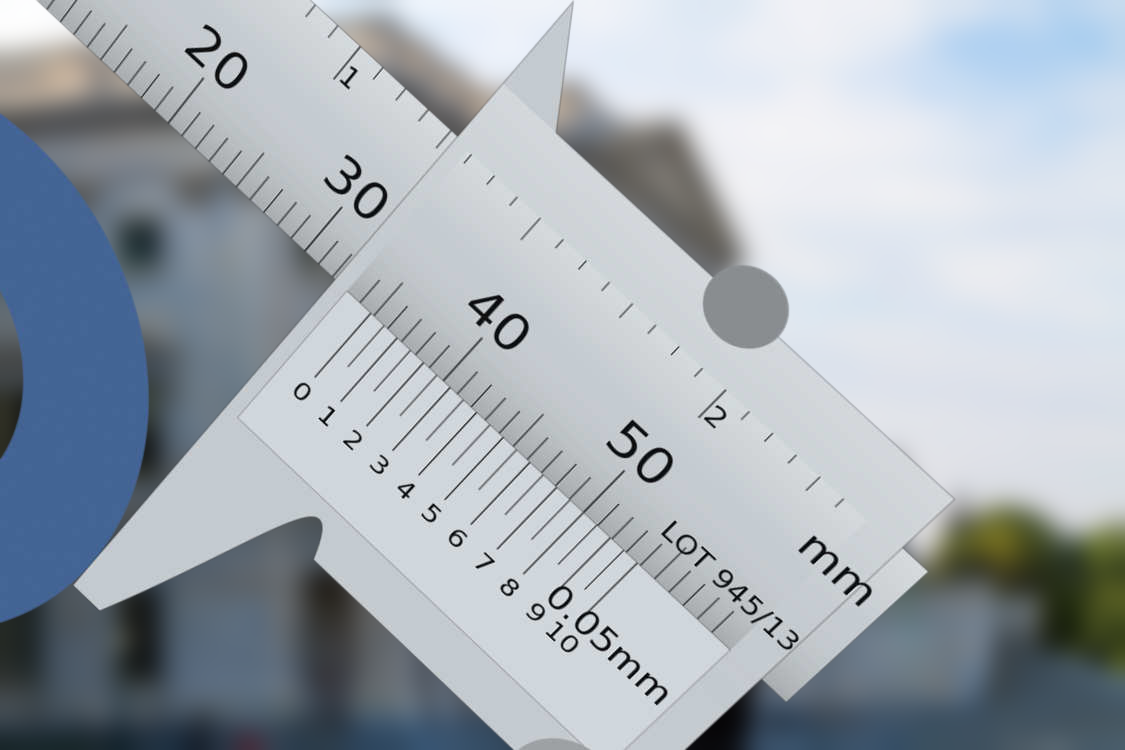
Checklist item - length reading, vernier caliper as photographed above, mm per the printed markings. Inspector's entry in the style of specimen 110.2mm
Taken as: 34.8mm
